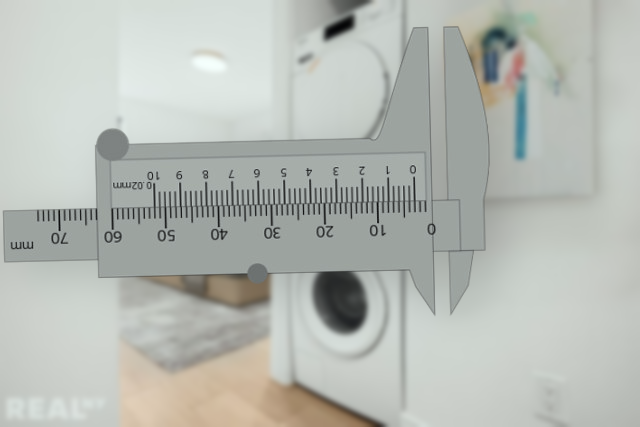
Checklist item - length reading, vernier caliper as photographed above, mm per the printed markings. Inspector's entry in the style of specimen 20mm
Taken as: 3.0mm
